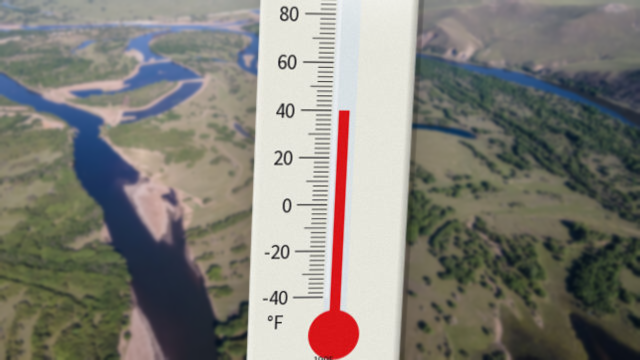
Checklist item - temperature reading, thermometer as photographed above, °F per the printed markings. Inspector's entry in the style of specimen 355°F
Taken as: 40°F
